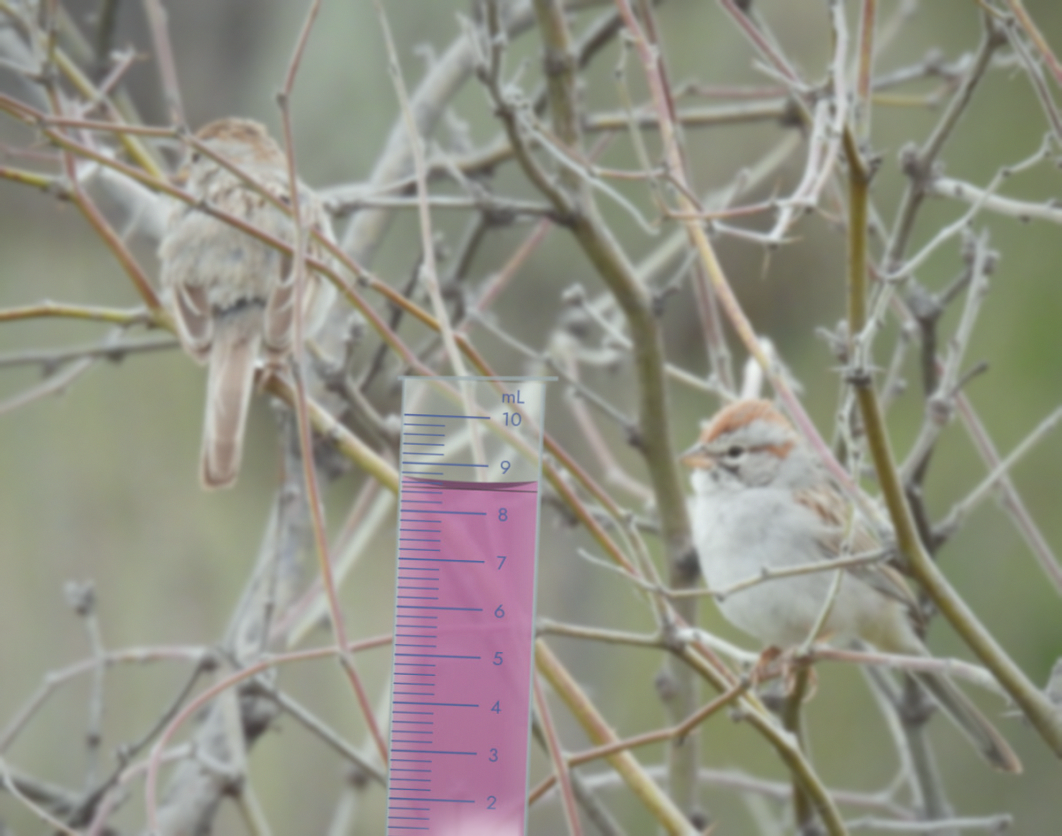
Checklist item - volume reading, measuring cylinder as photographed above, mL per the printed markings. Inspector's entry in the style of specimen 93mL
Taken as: 8.5mL
